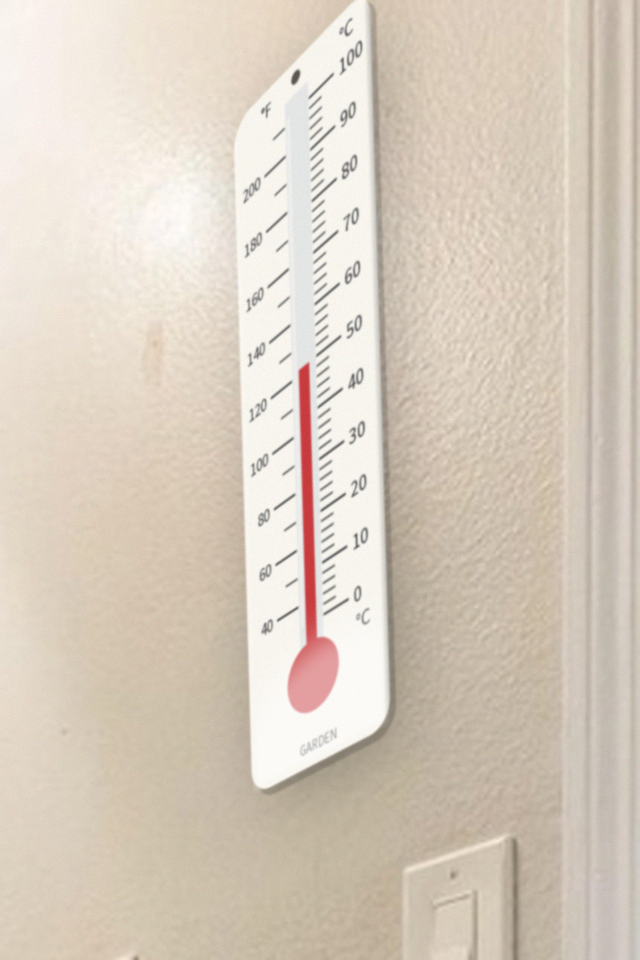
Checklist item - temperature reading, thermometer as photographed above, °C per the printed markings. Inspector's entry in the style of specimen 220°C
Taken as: 50°C
